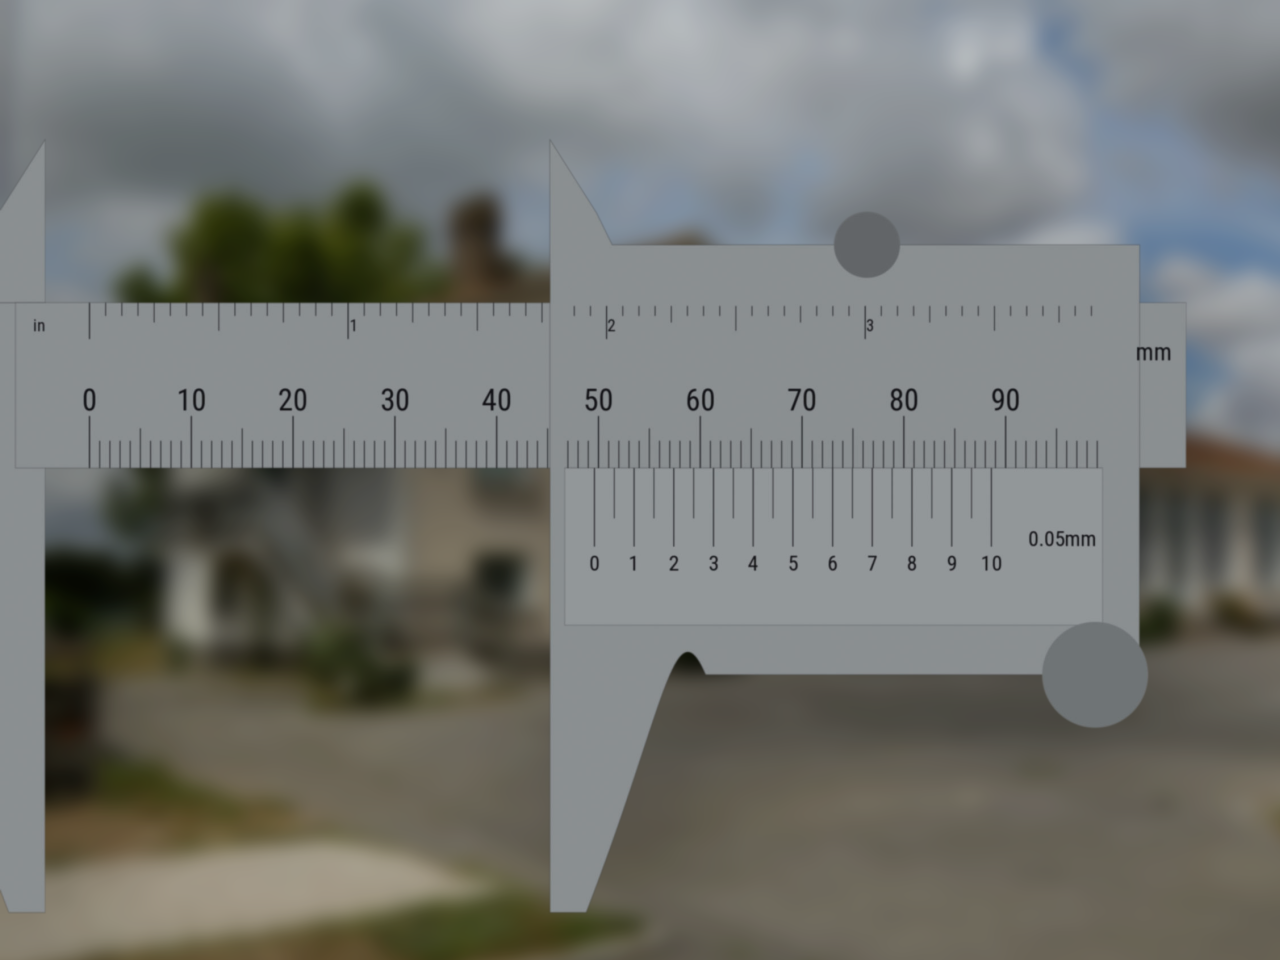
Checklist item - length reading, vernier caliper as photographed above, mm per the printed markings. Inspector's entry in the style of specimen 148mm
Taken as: 49.6mm
